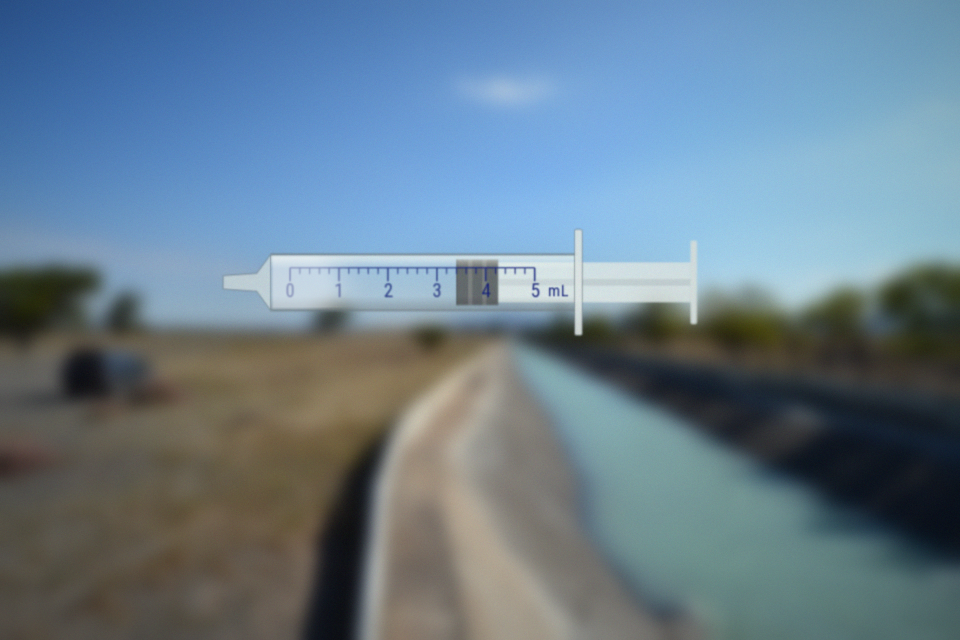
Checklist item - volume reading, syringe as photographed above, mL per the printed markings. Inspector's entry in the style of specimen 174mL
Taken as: 3.4mL
